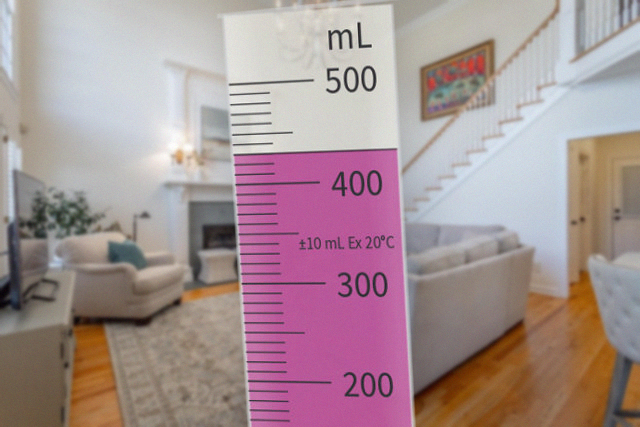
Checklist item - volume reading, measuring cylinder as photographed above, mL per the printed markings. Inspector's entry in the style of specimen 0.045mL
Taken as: 430mL
